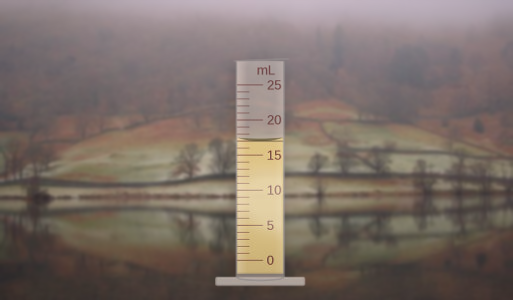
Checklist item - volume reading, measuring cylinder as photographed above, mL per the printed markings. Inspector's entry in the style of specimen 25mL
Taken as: 17mL
